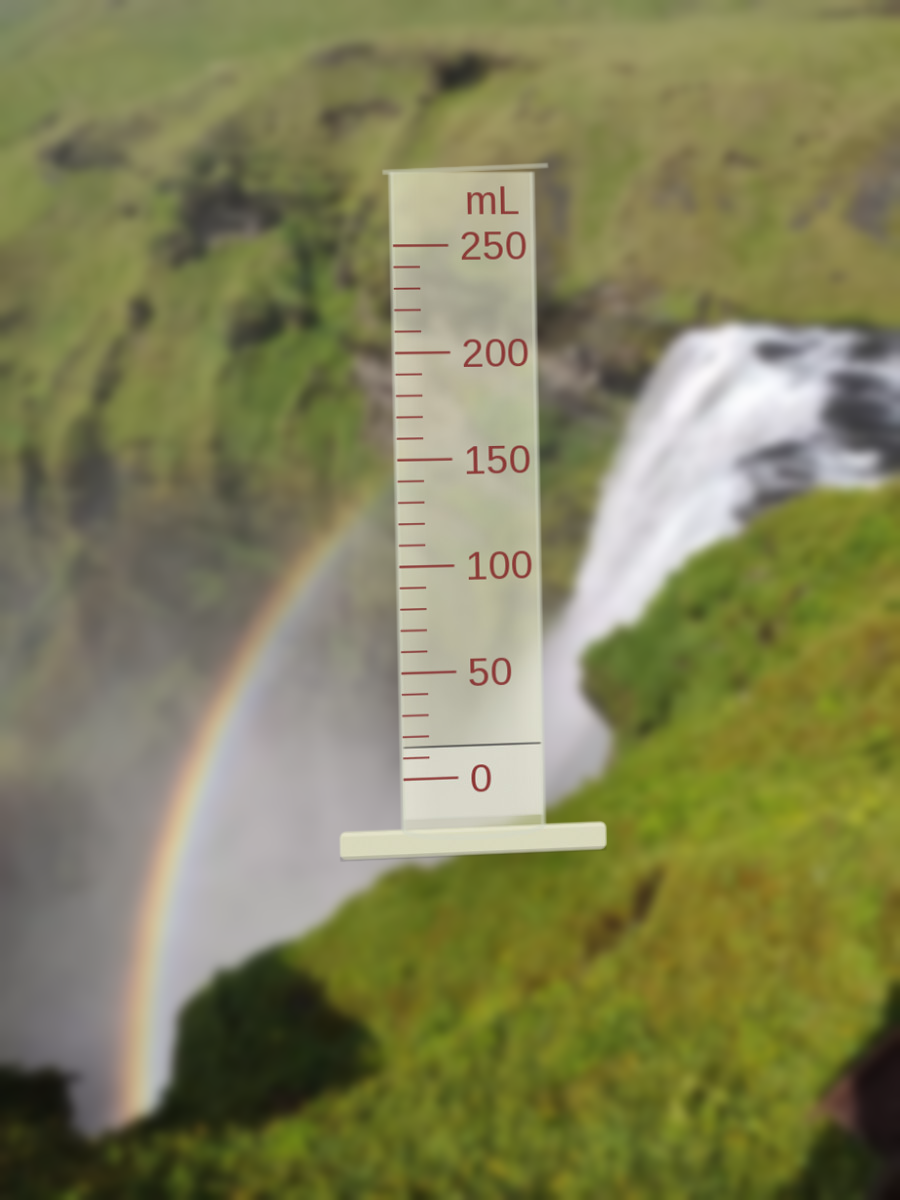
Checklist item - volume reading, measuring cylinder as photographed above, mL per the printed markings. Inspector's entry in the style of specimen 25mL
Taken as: 15mL
